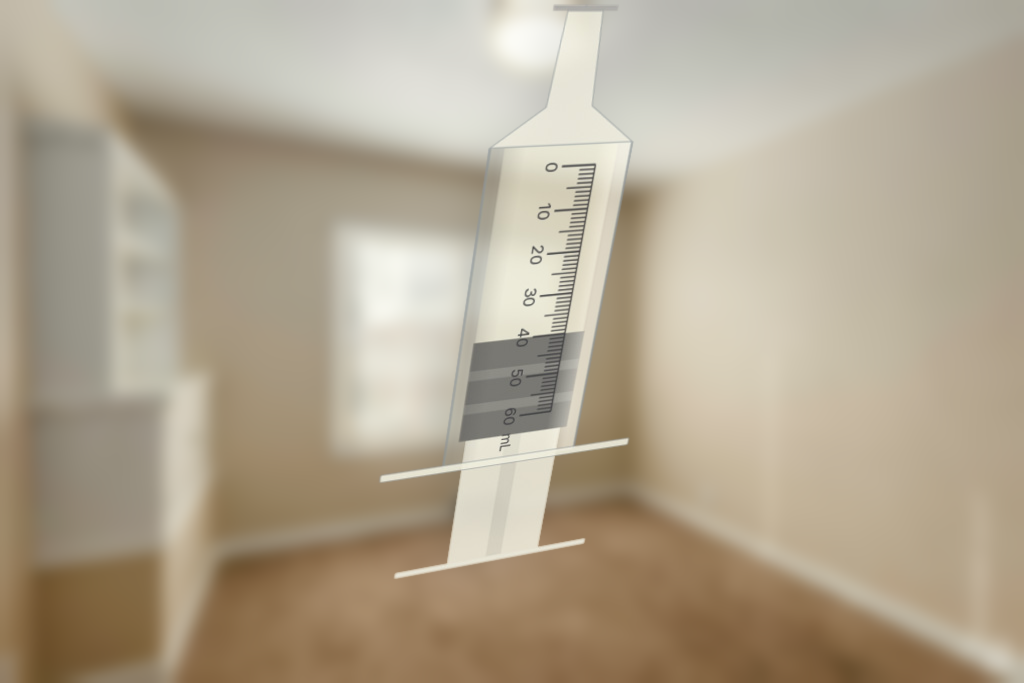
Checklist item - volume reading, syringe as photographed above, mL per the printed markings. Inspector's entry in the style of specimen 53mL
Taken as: 40mL
